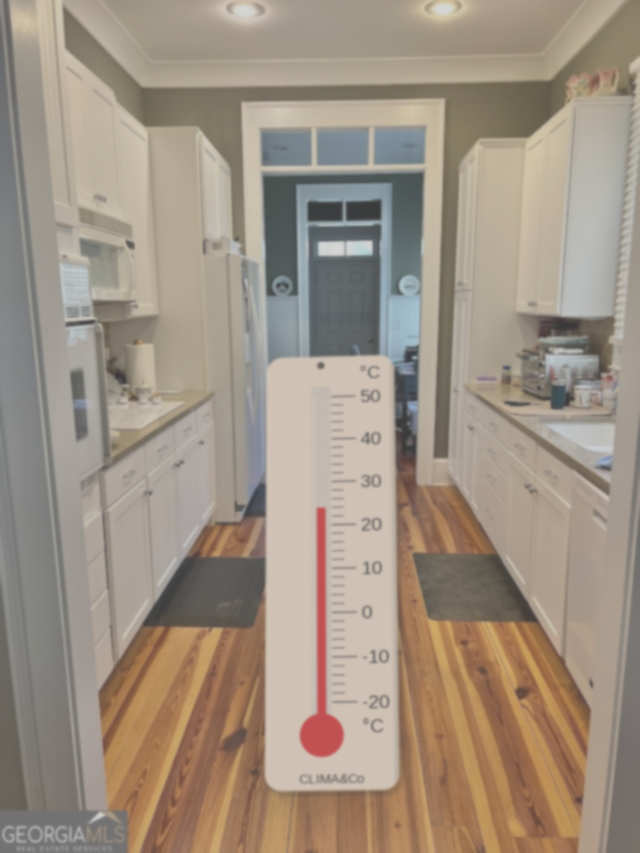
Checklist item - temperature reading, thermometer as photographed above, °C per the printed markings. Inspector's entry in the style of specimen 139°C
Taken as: 24°C
